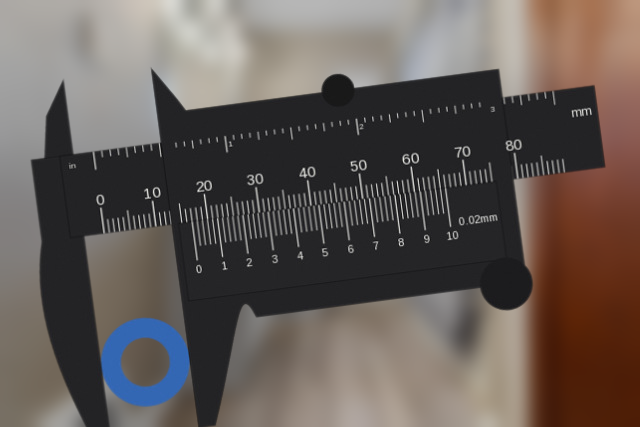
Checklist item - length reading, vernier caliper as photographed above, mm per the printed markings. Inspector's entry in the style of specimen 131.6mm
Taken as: 17.0mm
